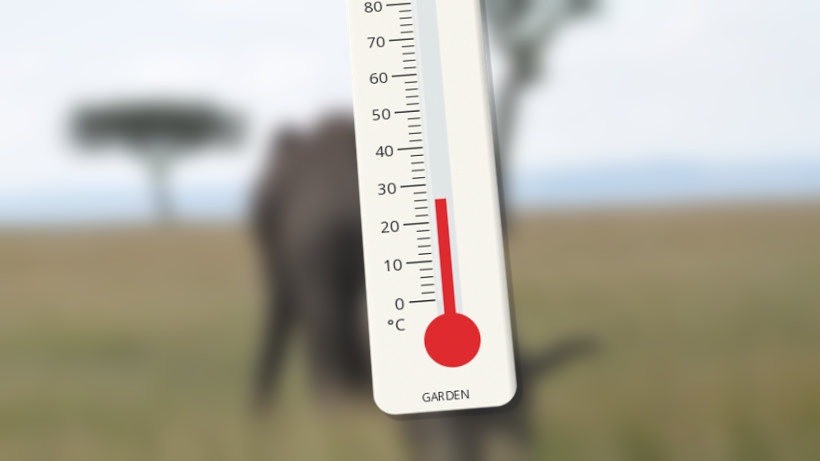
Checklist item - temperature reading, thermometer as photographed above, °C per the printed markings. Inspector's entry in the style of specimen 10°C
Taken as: 26°C
